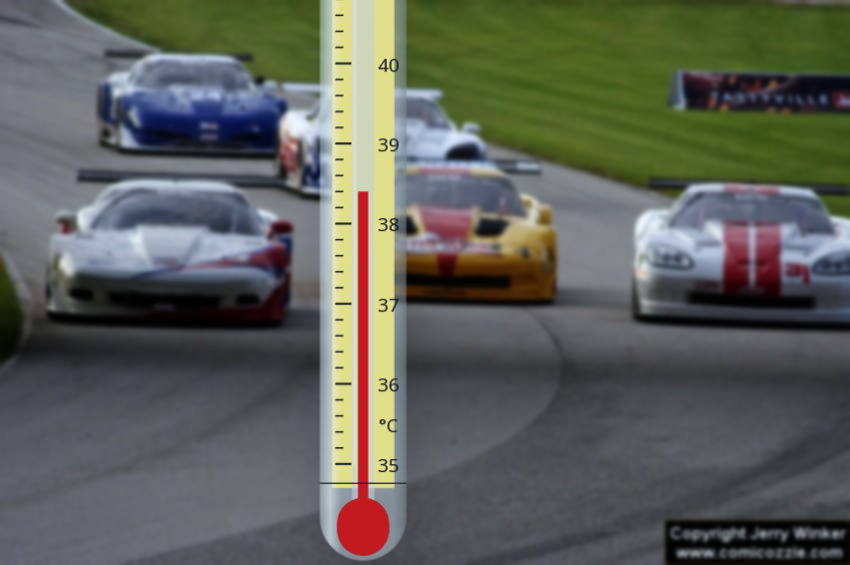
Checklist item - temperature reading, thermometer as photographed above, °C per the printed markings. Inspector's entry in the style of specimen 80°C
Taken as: 38.4°C
